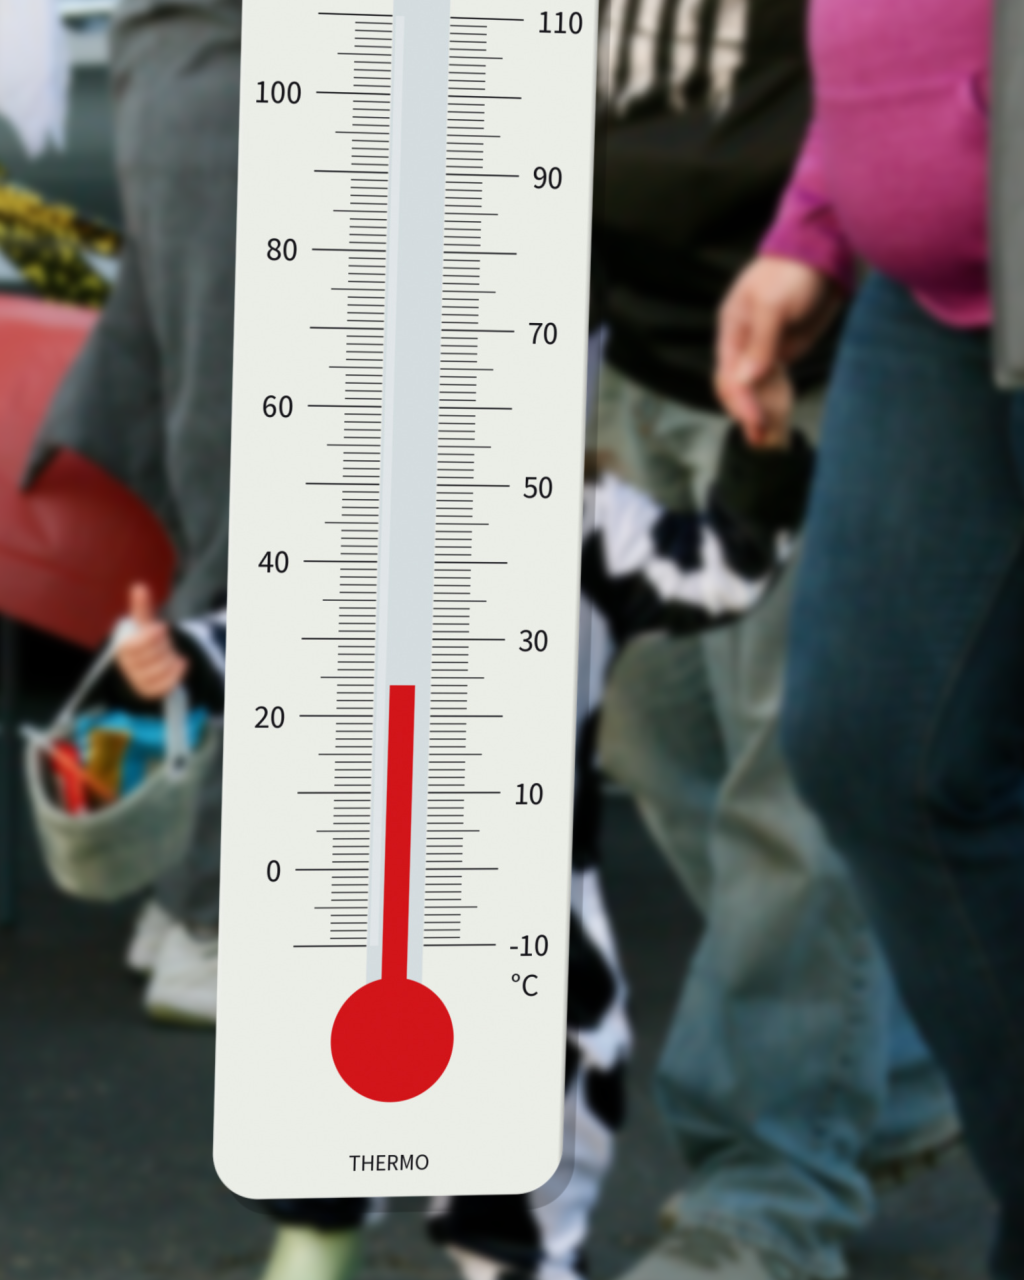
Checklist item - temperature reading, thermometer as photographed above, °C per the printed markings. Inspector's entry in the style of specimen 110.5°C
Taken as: 24°C
